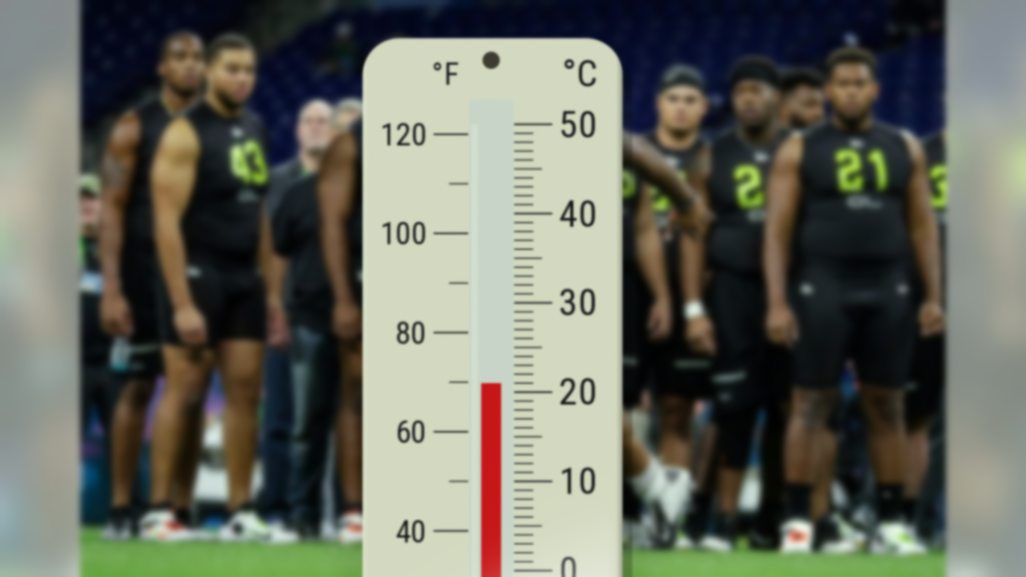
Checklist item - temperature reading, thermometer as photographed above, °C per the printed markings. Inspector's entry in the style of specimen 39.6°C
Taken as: 21°C
